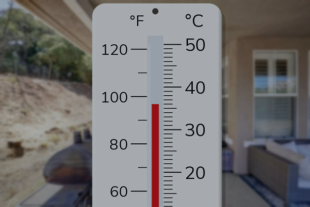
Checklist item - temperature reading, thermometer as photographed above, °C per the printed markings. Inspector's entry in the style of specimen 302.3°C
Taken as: 36°C
